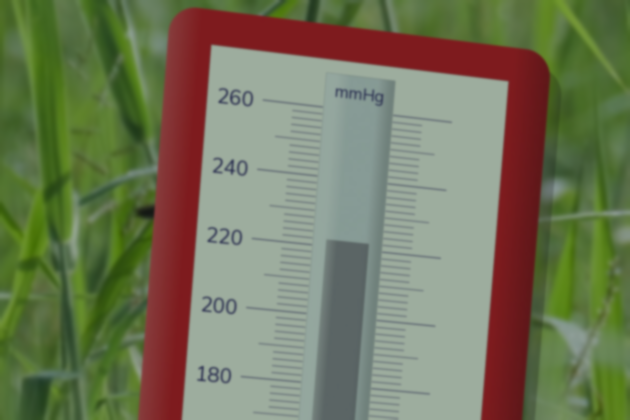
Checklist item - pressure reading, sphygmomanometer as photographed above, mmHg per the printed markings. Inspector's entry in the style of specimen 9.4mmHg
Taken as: 222mmHg
